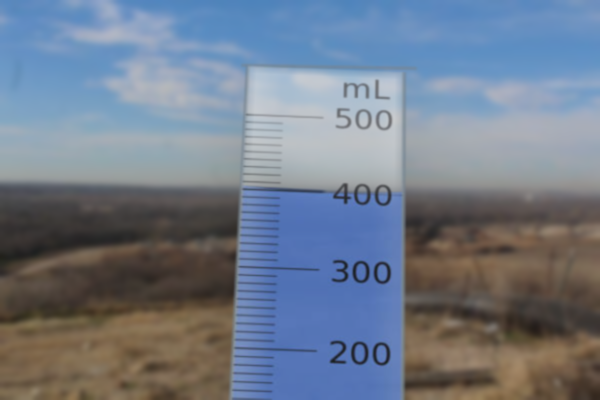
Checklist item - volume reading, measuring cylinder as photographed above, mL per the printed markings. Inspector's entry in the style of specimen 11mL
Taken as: 400mL
